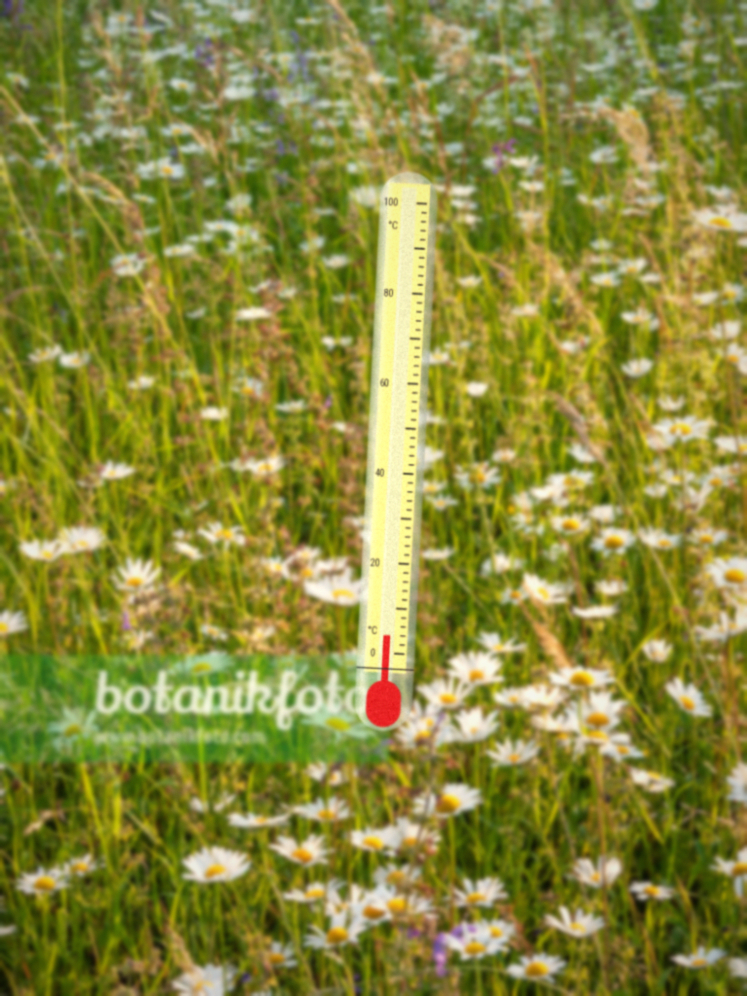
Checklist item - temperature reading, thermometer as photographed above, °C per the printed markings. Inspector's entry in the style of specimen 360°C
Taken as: 4°C
